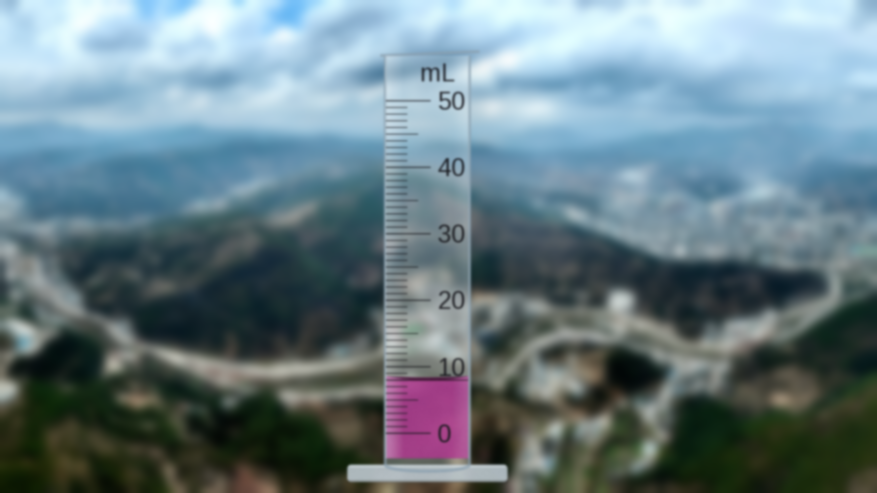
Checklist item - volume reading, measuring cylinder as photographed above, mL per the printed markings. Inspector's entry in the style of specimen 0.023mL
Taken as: 8mL
